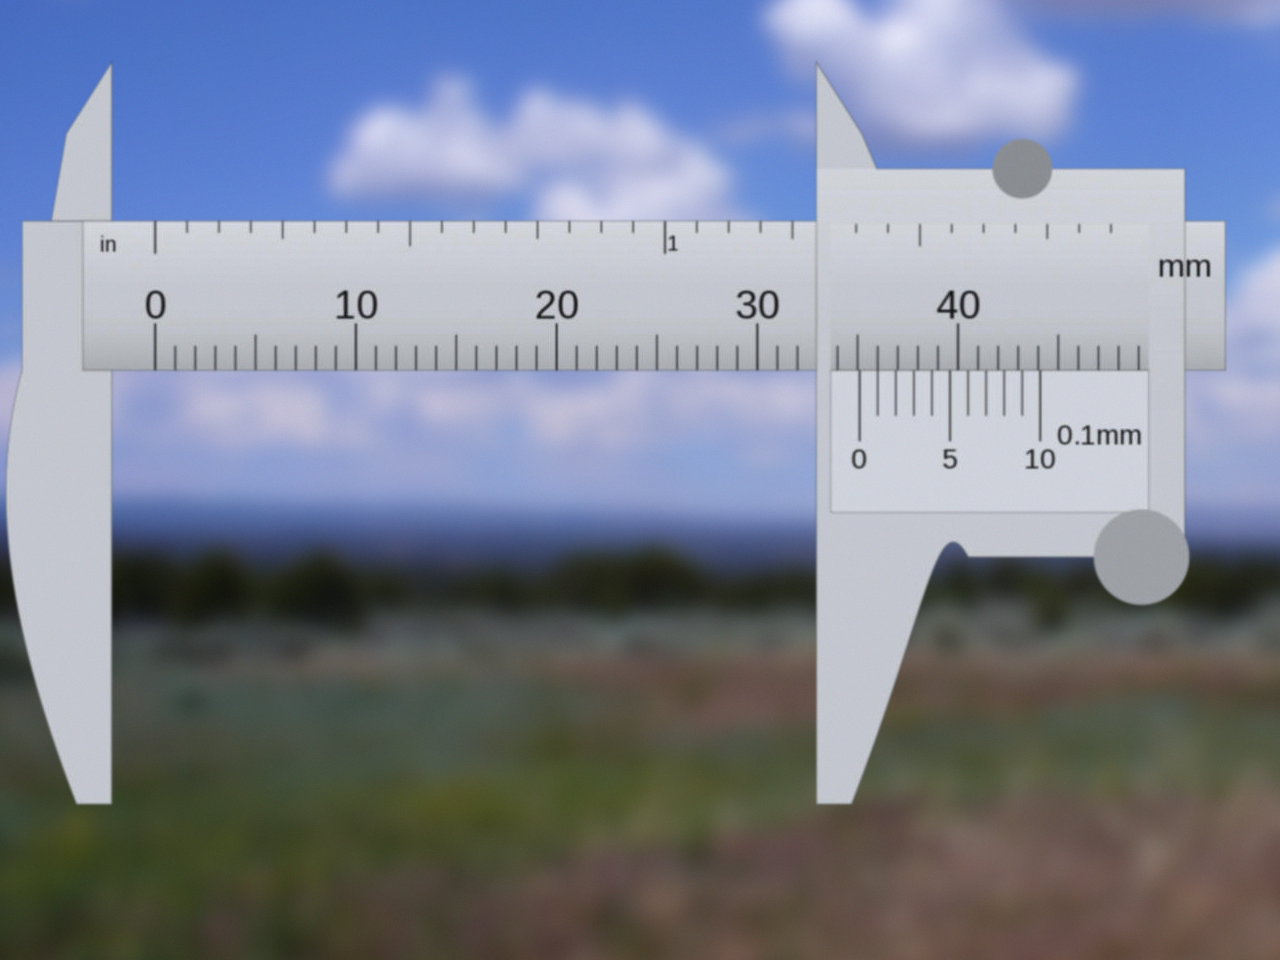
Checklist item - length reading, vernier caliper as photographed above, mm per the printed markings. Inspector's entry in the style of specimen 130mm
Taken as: 35.1mm
